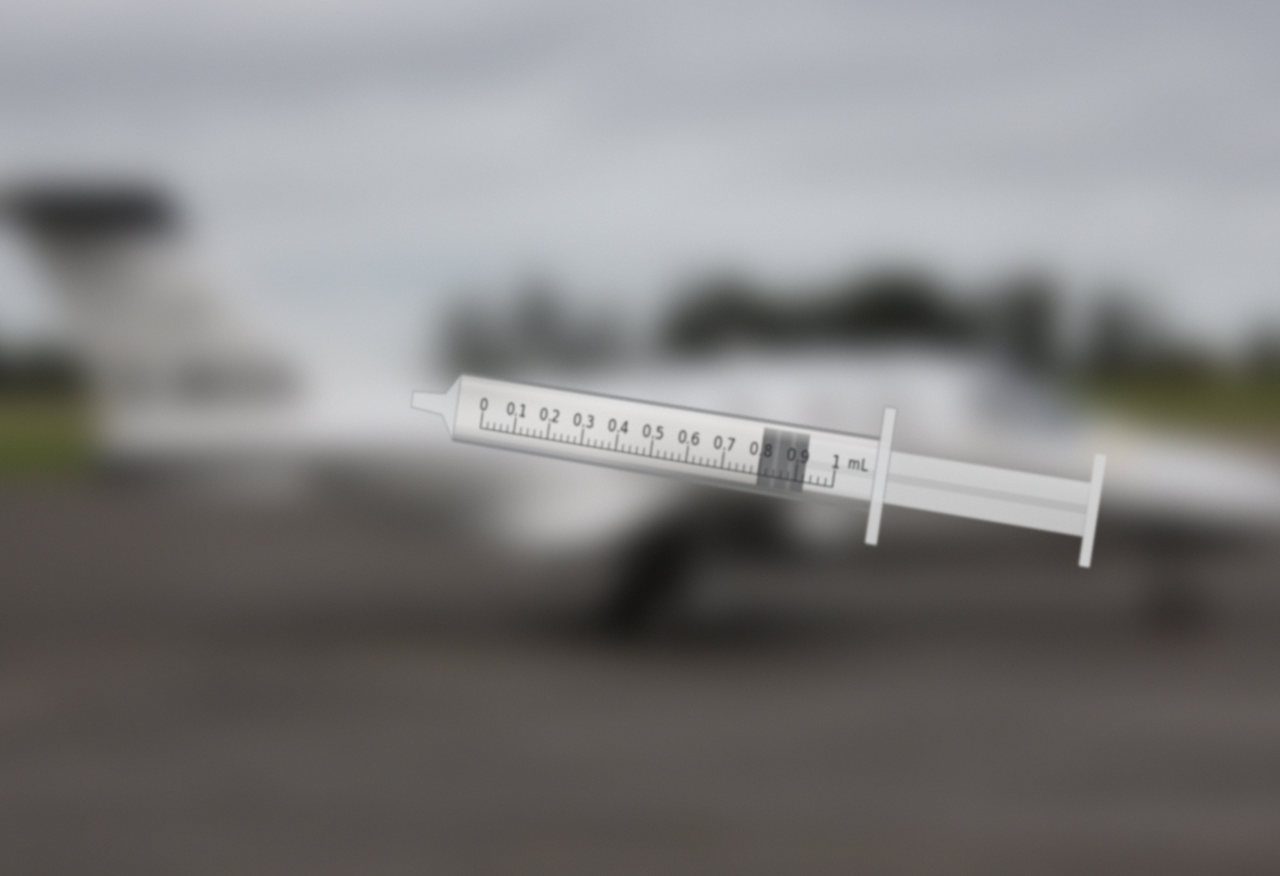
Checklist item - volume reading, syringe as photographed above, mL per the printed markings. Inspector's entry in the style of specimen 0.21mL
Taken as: 0.8mL
